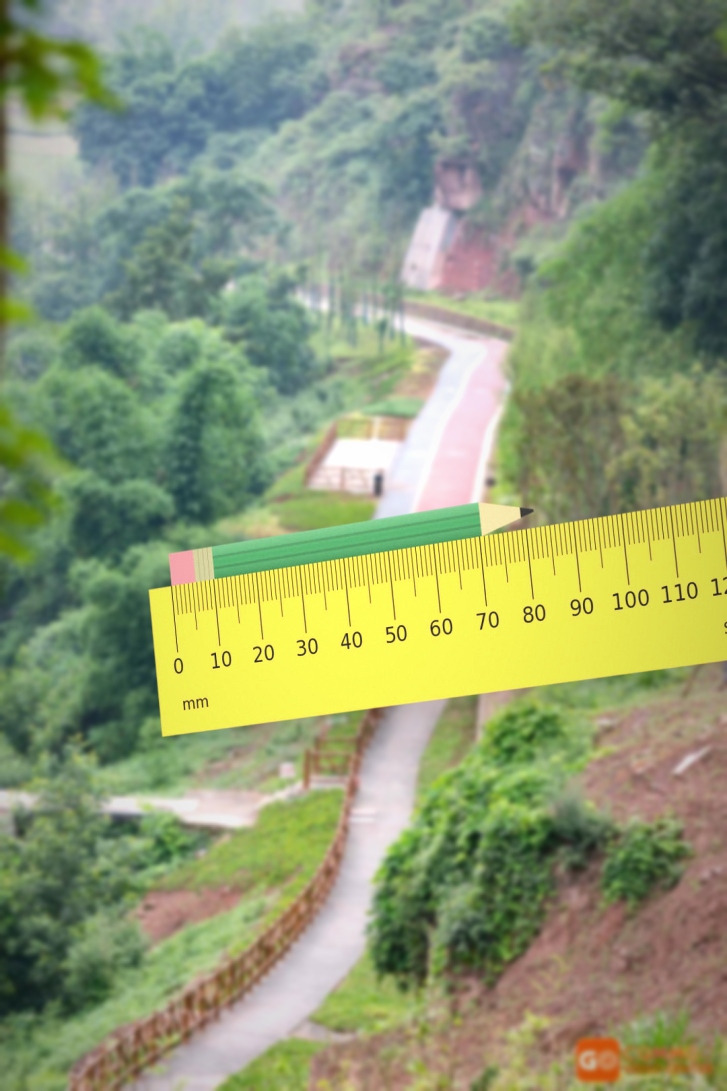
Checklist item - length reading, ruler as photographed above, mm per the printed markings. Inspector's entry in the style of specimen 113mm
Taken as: 82mm
